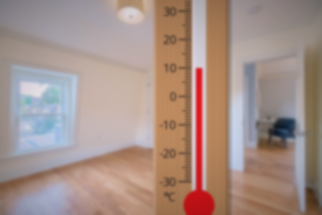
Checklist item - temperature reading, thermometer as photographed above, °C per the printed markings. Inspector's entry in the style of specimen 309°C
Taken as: 10°C
